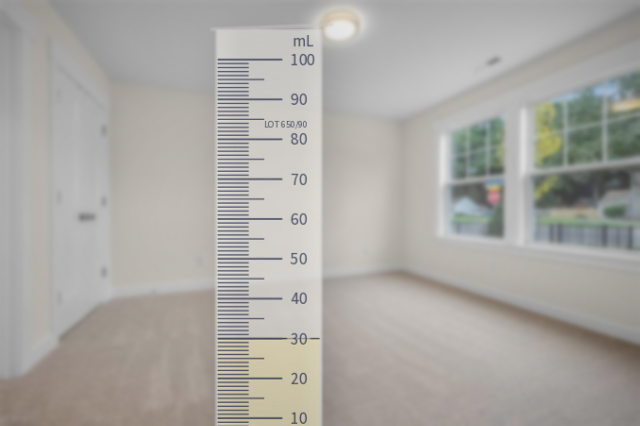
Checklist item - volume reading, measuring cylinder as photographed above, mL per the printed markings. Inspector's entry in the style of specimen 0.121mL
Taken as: 30mL
